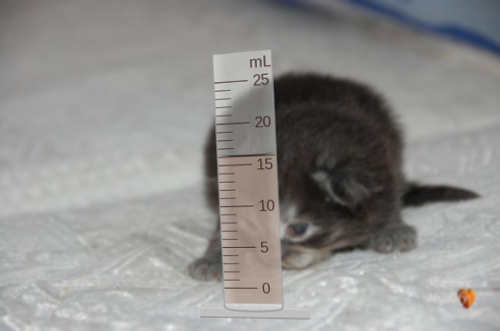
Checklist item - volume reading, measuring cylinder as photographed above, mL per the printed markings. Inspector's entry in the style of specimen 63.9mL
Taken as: 16mL
